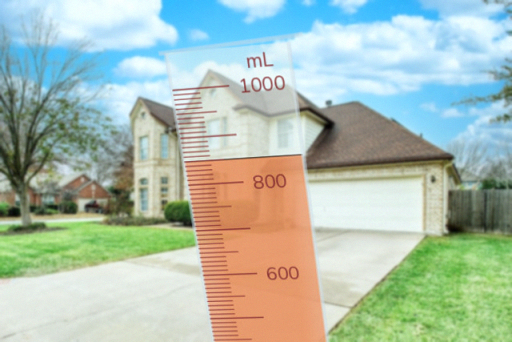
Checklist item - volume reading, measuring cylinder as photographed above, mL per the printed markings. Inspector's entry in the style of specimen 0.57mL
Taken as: 850mL
